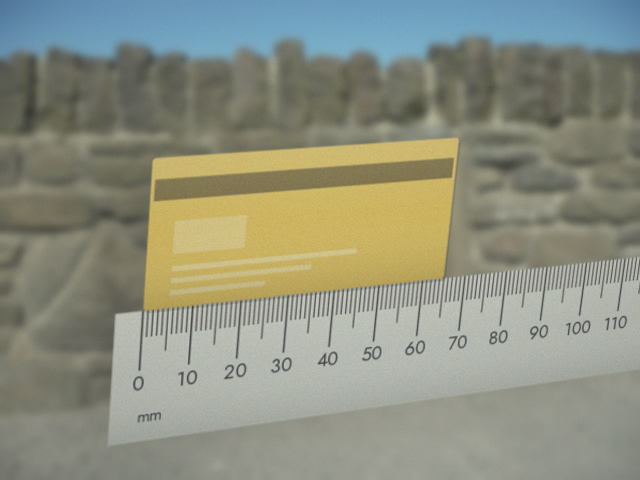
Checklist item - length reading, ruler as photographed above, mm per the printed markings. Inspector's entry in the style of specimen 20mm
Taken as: 65mm
